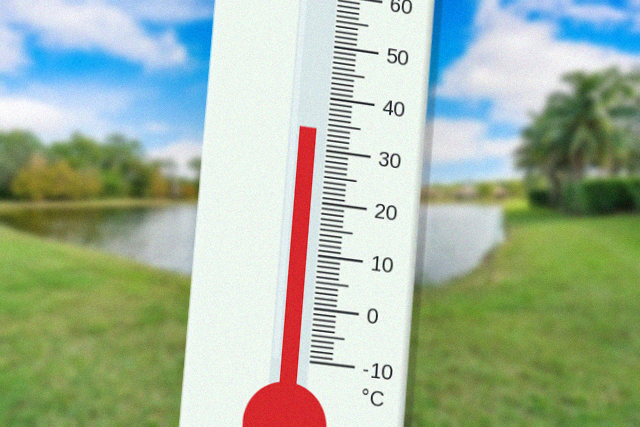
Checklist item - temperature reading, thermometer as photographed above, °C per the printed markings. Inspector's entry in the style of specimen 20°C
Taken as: 34°C
